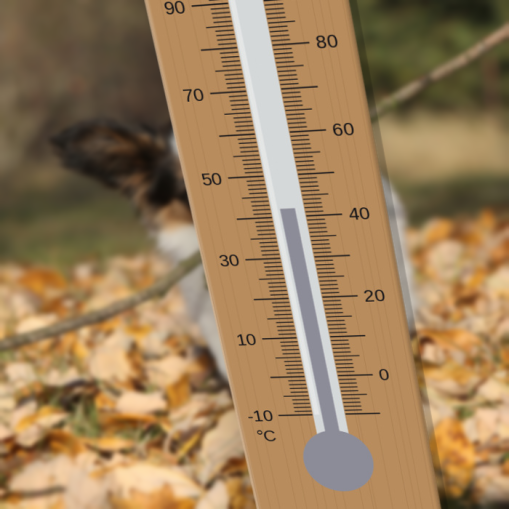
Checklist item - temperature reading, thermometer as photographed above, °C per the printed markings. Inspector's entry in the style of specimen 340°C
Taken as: 42°C
